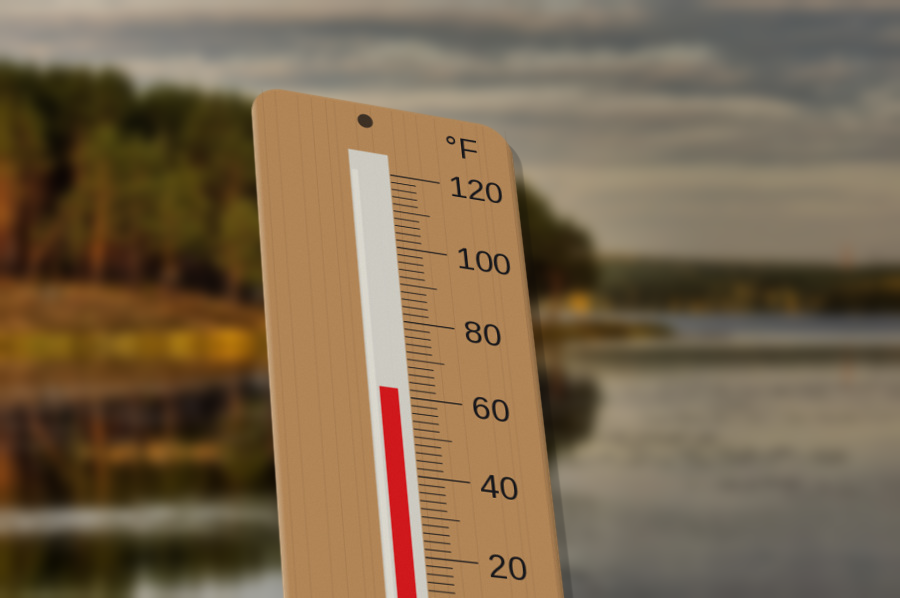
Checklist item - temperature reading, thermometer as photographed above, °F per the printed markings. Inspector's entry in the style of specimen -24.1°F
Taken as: 62°F
